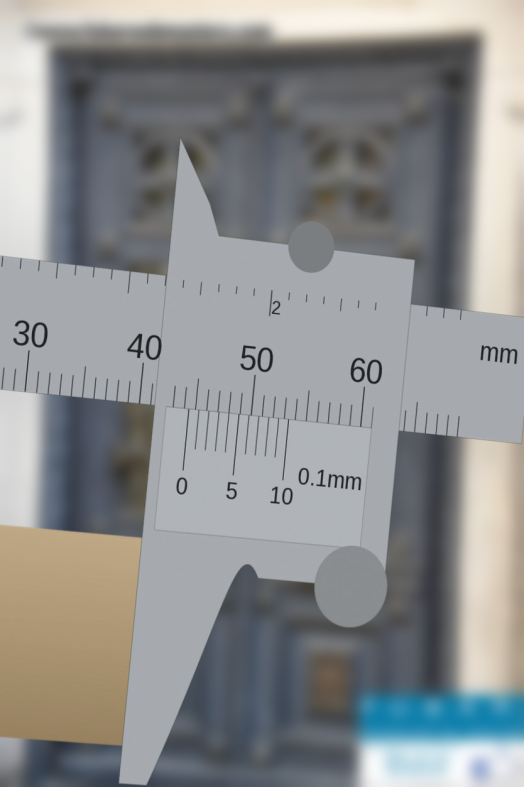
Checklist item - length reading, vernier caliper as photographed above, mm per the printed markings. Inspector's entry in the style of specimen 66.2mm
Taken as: 44.4mm
